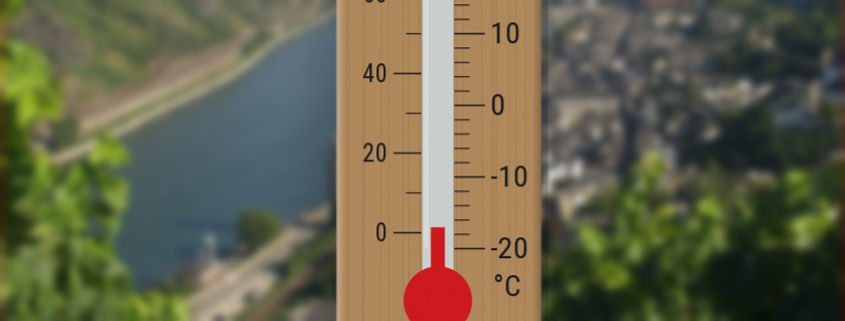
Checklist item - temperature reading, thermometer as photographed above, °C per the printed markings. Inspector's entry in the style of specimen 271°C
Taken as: -17°C
